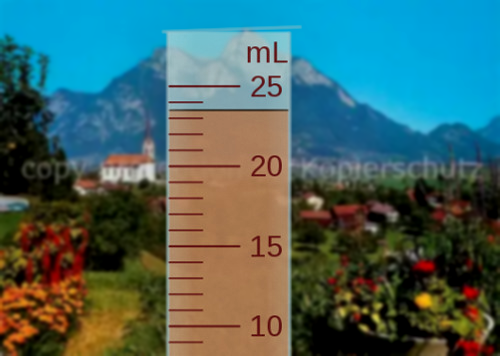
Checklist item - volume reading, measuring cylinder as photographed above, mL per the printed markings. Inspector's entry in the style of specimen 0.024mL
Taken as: 23.5mL
